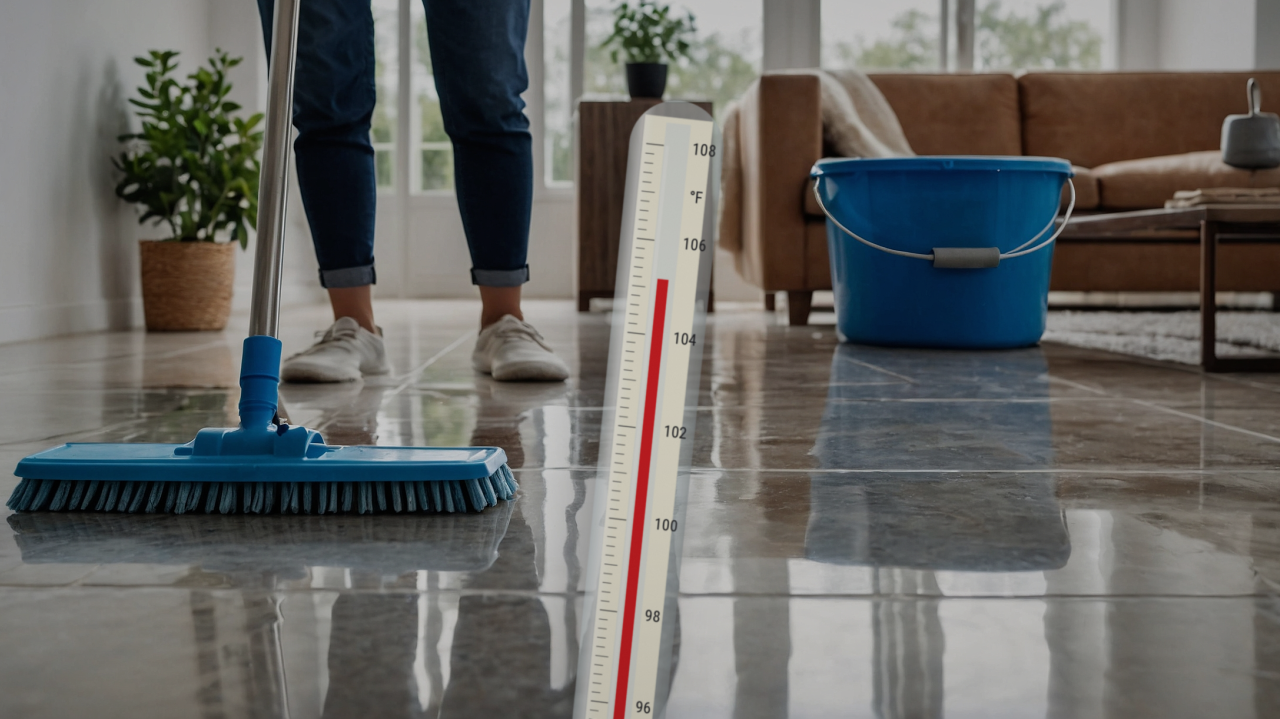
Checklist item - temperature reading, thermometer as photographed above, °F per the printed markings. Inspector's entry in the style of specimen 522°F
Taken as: 105.2°F
